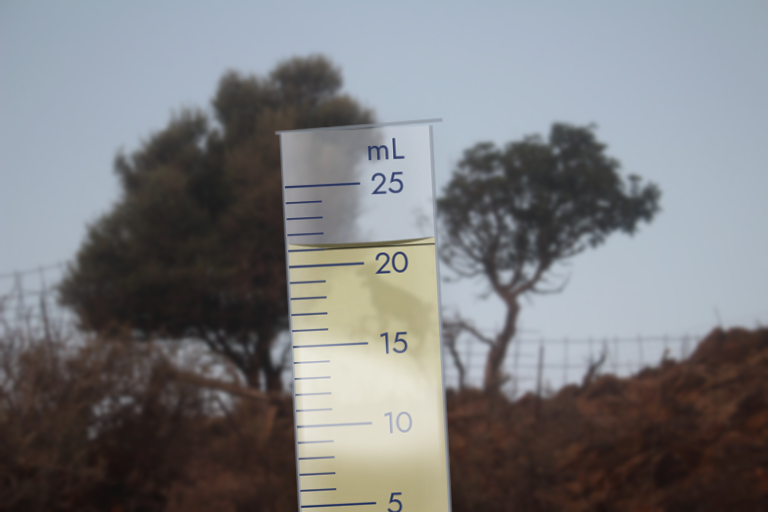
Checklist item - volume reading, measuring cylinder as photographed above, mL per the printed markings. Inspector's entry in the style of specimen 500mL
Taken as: 21mL
